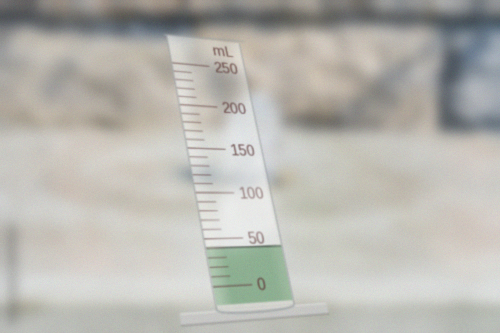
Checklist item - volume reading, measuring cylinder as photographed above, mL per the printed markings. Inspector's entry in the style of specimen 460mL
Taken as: 40mL
